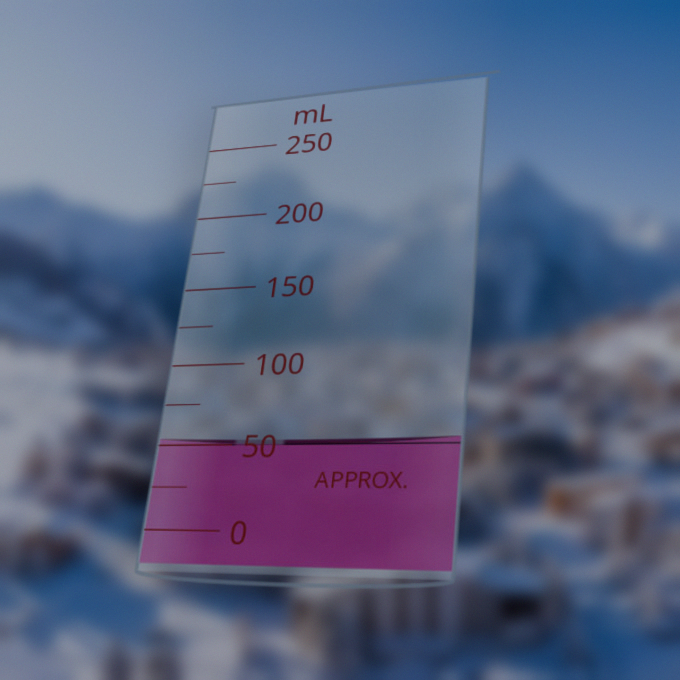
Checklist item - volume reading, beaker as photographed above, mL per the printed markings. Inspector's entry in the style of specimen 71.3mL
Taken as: 50mL
